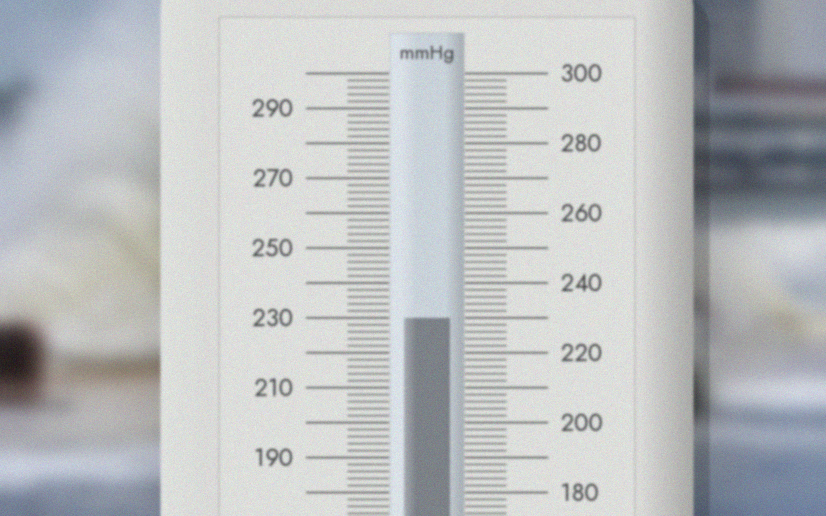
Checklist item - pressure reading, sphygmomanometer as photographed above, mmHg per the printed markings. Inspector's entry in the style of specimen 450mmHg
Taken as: 230mmHg
